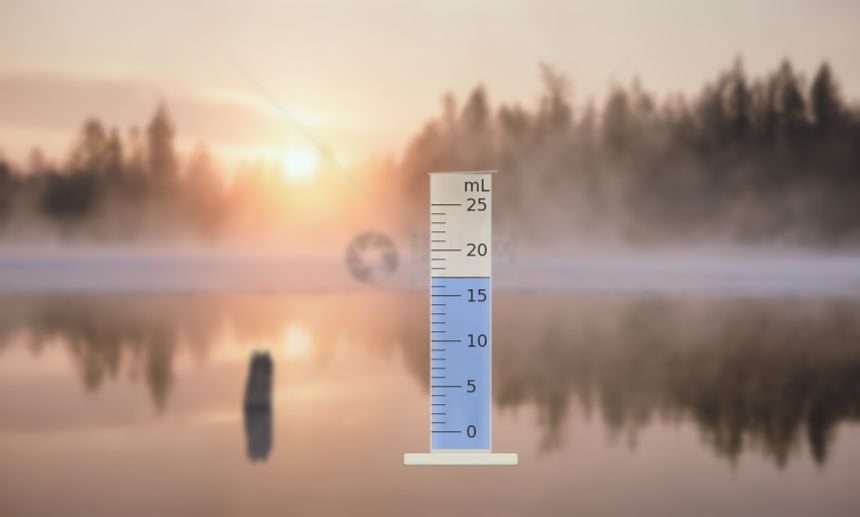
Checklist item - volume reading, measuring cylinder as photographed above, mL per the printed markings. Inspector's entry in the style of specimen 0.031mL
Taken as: 17mL
